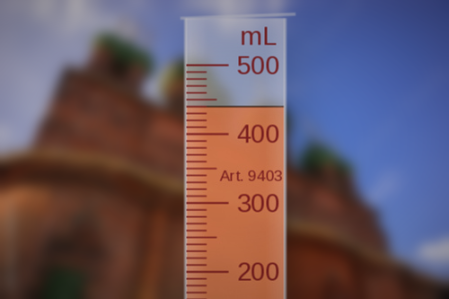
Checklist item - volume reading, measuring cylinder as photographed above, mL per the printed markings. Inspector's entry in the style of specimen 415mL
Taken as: 440mL
